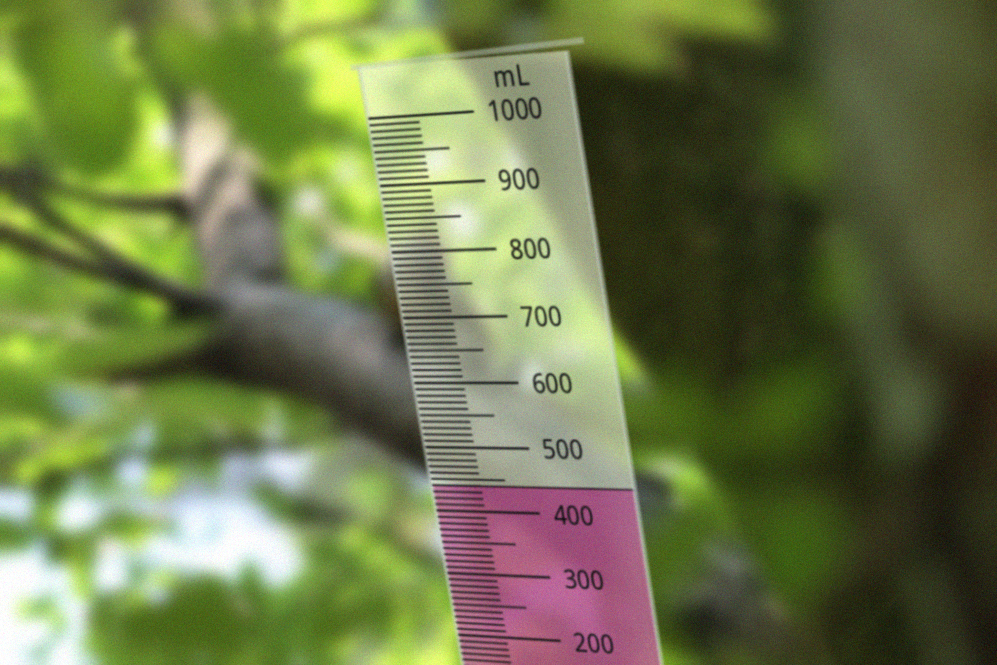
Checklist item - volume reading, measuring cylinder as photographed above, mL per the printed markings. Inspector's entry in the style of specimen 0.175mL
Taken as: 440mL
